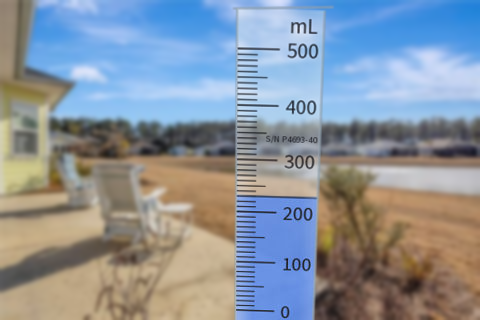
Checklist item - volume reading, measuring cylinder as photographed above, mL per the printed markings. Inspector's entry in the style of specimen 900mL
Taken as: 230mL
